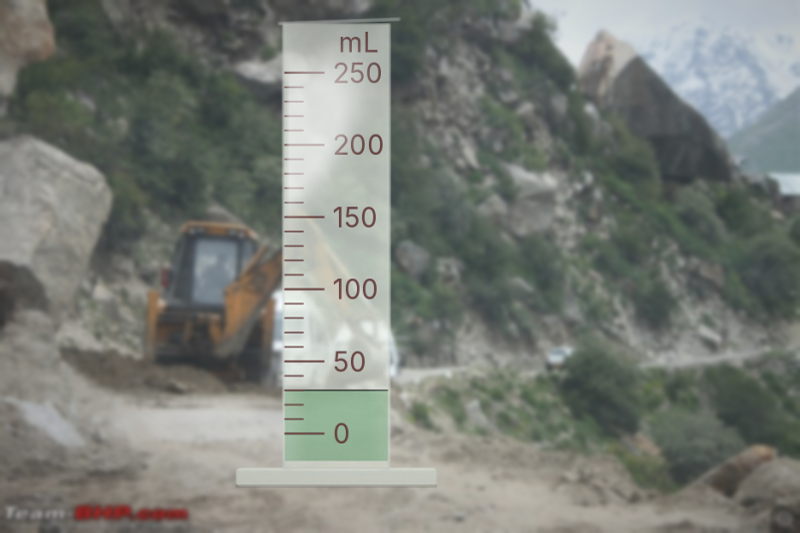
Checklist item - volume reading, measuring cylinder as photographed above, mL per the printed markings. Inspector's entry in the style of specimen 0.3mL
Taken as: 30mL
